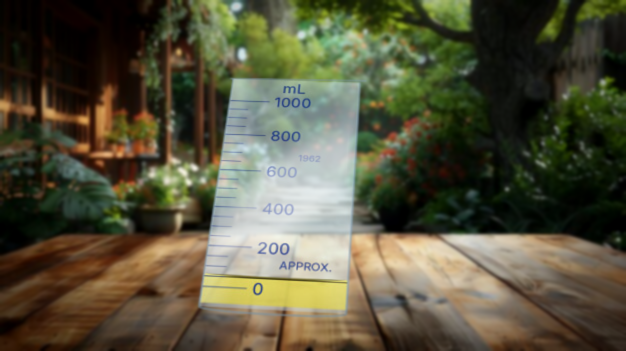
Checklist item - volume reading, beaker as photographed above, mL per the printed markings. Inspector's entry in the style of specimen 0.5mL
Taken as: 50mL
